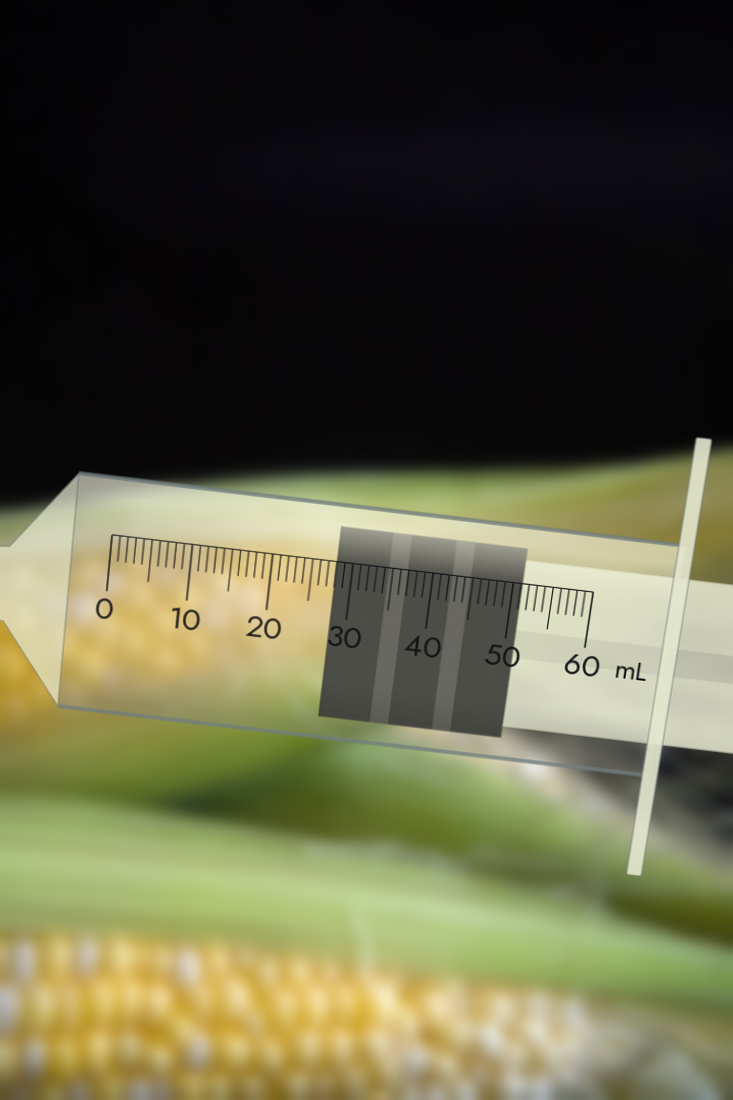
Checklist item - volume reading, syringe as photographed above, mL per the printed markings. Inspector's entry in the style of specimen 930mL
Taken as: 28mL
